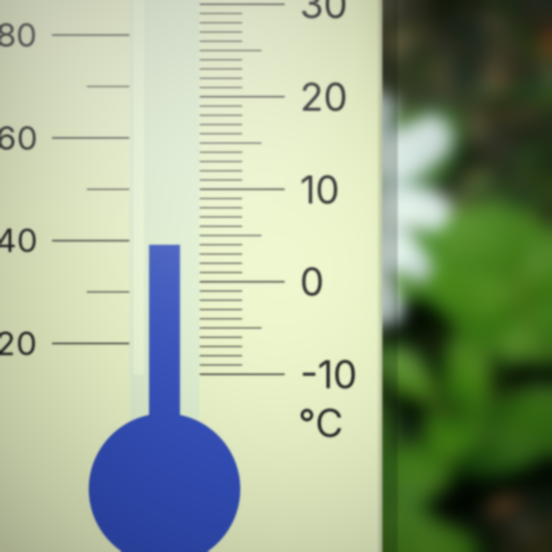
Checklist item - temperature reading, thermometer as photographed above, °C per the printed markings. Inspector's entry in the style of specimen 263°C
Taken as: 4°C
